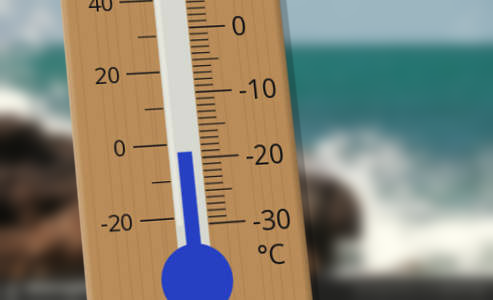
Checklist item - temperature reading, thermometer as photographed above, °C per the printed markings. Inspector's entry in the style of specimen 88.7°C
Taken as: -19°C
